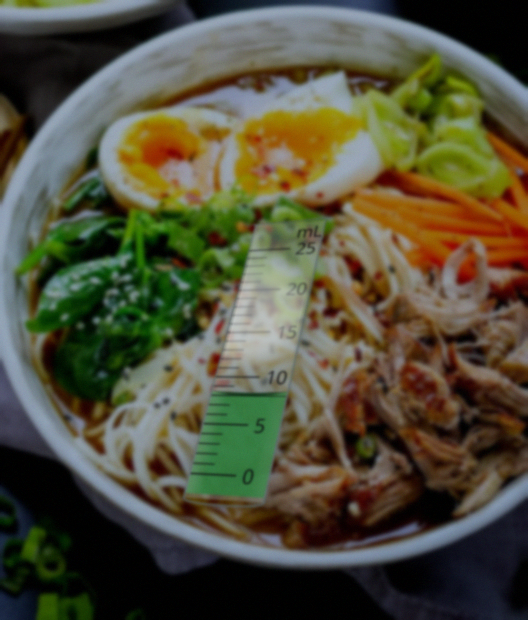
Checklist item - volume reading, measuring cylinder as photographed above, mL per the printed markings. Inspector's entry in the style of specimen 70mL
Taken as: 8mL
